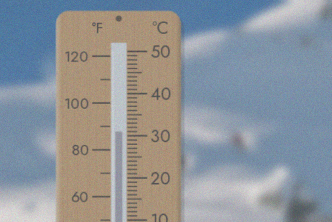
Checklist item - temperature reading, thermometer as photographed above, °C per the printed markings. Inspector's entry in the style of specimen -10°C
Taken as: 31°C
